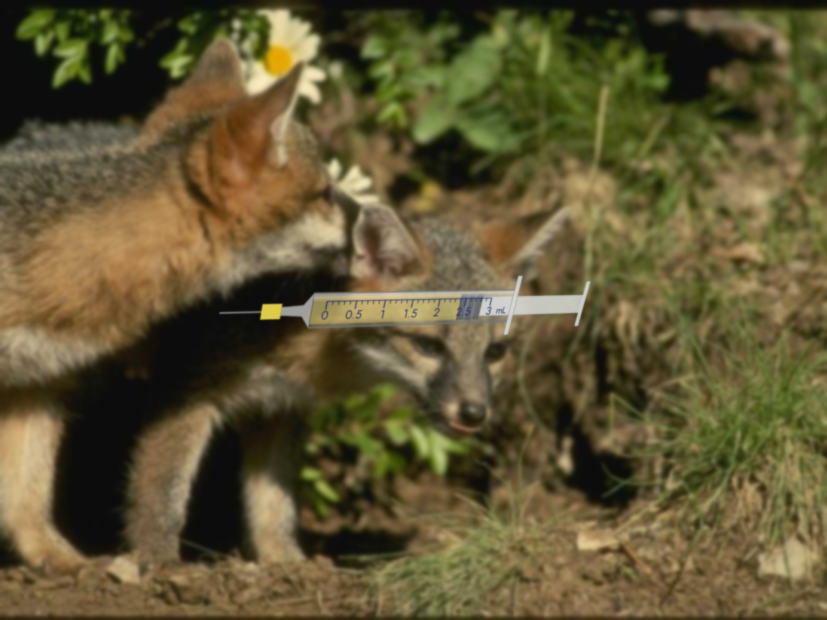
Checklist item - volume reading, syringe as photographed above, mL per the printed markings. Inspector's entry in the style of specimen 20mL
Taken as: 2.4mL
